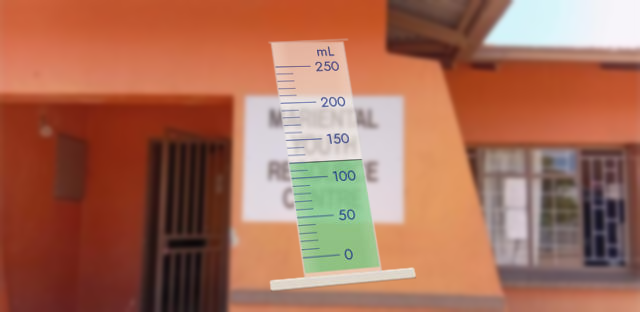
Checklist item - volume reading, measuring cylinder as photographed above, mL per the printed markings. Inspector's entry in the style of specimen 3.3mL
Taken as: 120mL
